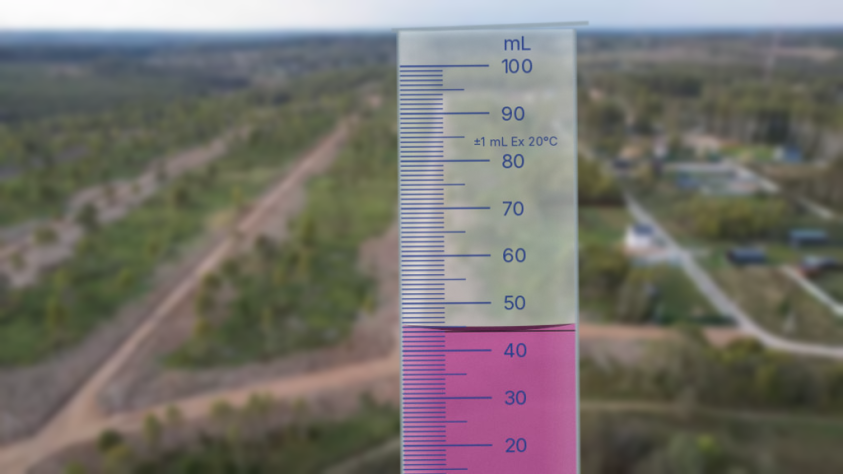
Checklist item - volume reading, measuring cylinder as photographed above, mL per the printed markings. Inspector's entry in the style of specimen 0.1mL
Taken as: 44mL
